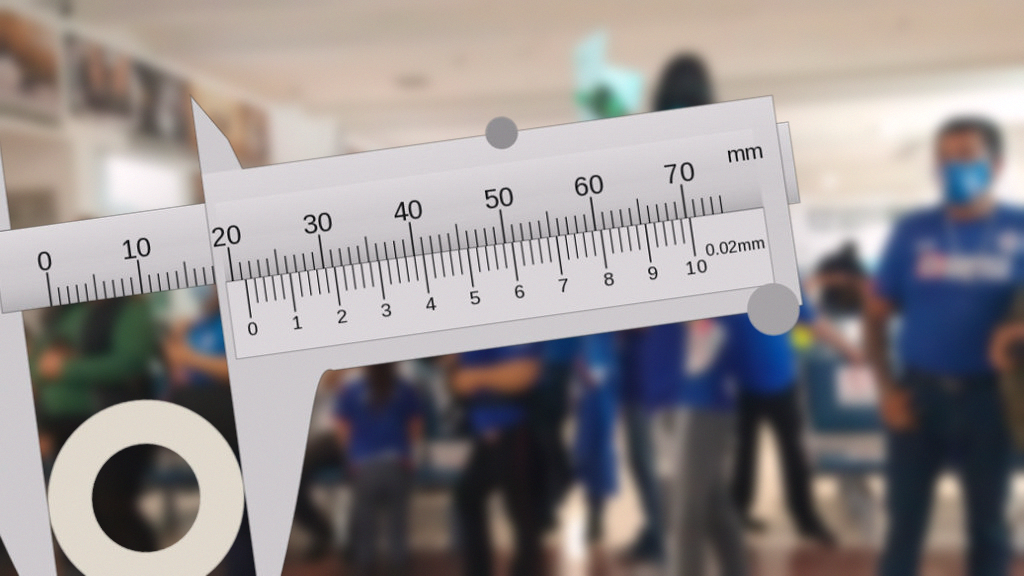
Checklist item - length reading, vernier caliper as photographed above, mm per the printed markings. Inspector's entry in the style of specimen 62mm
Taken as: 21.4mm
